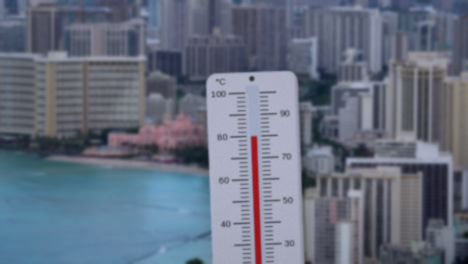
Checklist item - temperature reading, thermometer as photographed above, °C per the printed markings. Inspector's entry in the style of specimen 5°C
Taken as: 80°C
